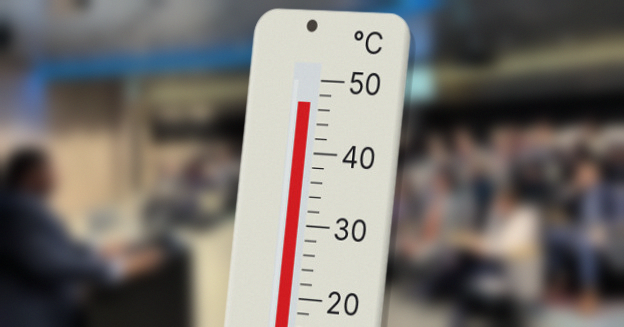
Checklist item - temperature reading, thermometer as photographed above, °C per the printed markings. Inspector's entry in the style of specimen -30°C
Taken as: 47°C
